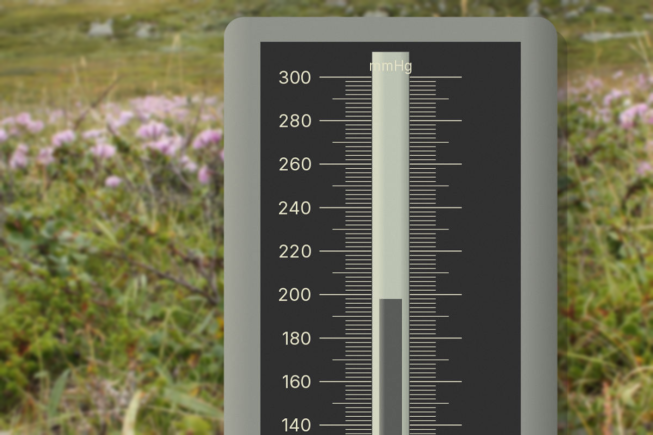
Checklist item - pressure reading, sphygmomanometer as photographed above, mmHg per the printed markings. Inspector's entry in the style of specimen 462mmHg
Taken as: 198mmHg
